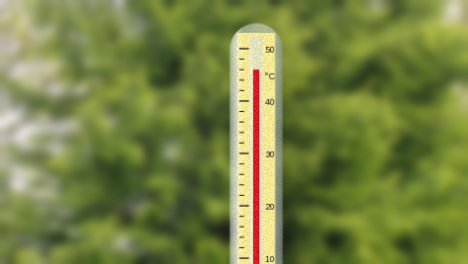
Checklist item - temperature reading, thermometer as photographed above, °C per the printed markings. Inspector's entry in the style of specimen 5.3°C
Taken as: 46°C
